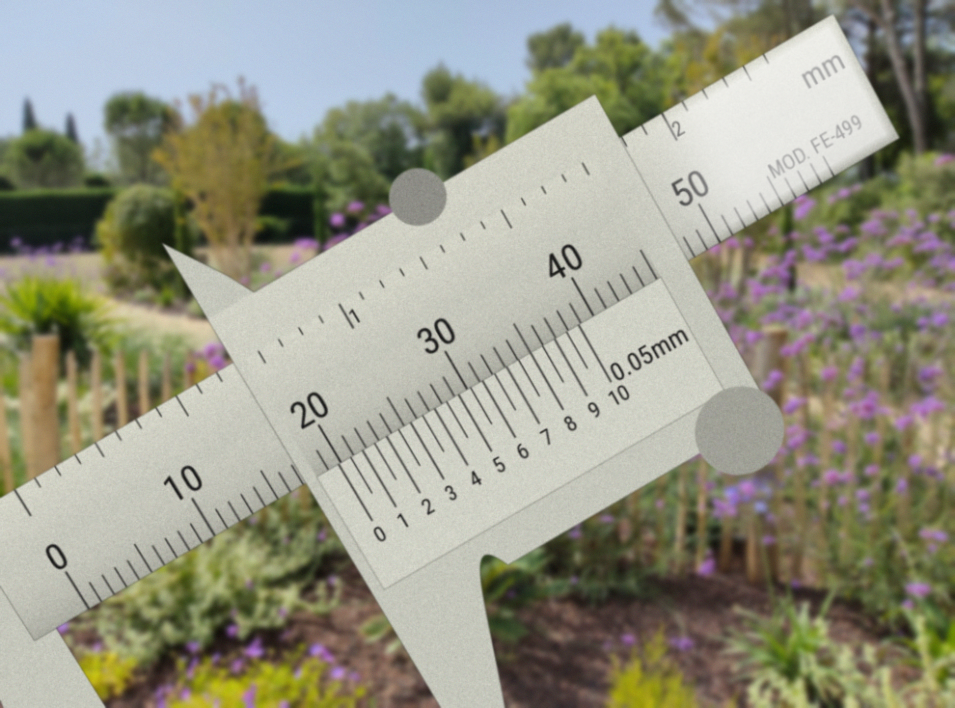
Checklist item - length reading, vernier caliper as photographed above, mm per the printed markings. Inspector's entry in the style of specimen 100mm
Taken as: 19.8mm
